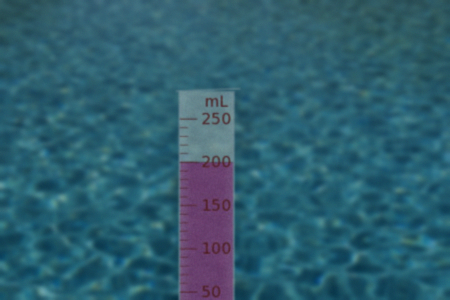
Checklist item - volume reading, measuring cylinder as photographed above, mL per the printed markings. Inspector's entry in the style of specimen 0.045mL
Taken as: 200mL
